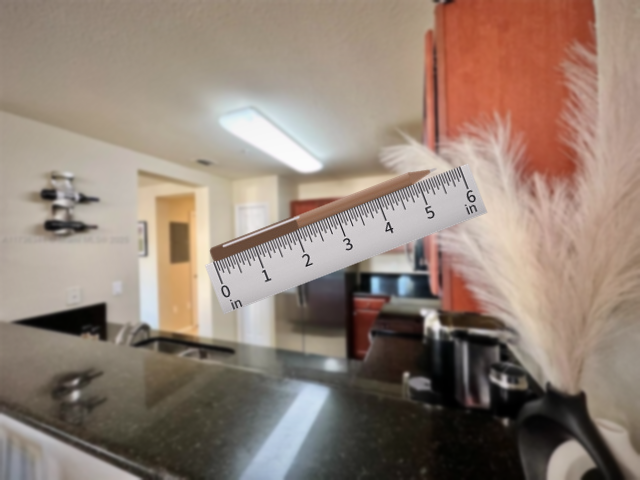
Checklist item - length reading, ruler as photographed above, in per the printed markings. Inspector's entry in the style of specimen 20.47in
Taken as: 5.5in
